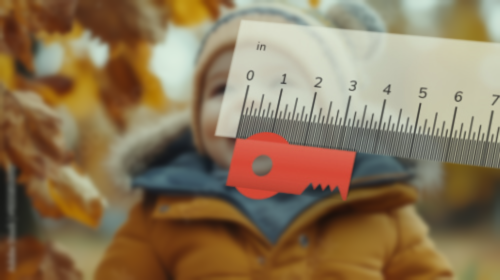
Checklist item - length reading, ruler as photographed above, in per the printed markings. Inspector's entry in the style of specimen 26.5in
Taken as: 3.5in
